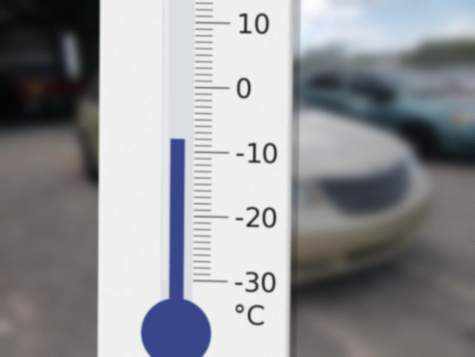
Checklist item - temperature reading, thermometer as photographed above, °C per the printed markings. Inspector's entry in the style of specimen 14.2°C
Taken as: -8°C
